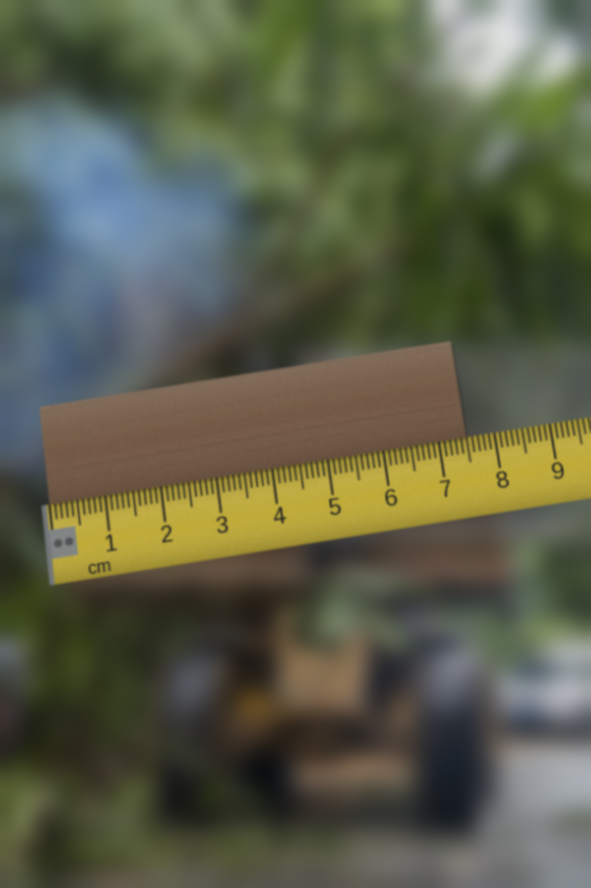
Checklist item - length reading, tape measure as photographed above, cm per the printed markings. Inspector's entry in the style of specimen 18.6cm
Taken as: 7.5cm
